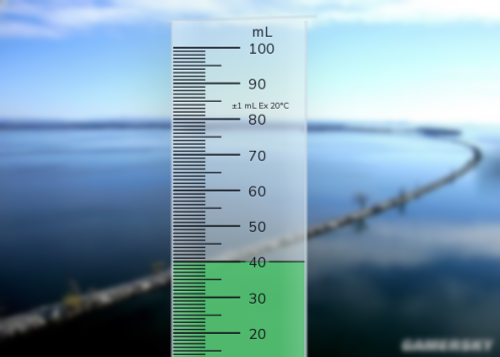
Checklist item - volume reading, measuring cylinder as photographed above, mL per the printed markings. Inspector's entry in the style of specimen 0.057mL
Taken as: 40mL
